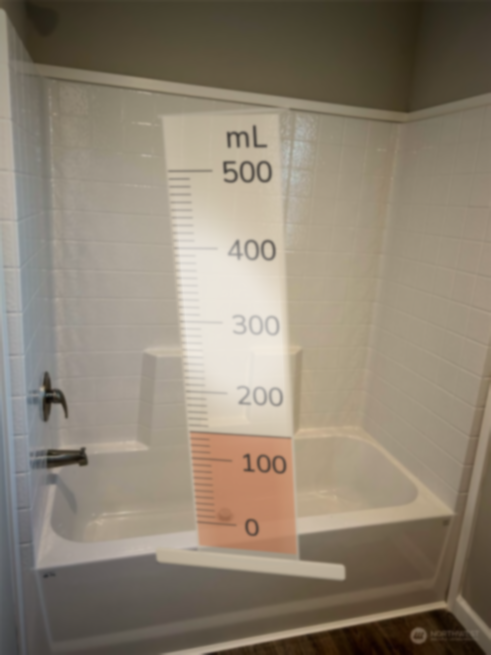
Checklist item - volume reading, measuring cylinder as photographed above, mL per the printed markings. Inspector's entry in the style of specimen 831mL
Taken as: 140mL
